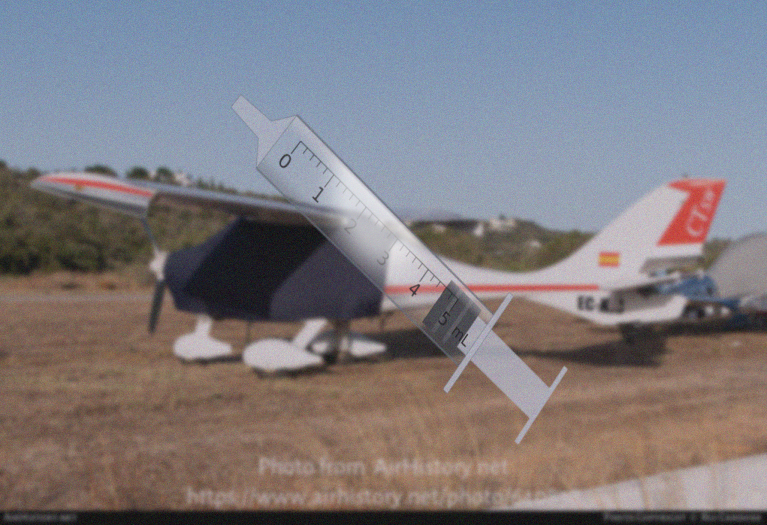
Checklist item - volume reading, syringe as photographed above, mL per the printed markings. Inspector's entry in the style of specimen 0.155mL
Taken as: 4.6mL
